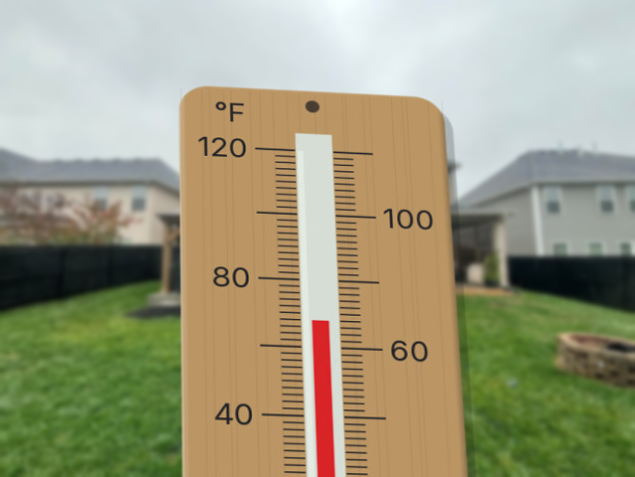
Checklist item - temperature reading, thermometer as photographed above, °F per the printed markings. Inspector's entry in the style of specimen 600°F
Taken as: 68°F
